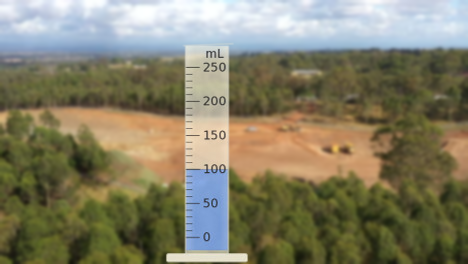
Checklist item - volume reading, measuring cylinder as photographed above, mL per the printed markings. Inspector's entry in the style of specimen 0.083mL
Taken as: 100mL
